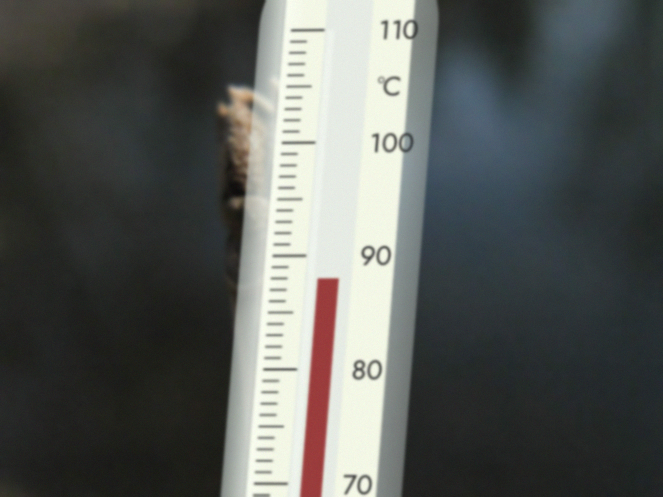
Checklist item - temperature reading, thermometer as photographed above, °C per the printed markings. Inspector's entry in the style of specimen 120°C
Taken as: 88°C
